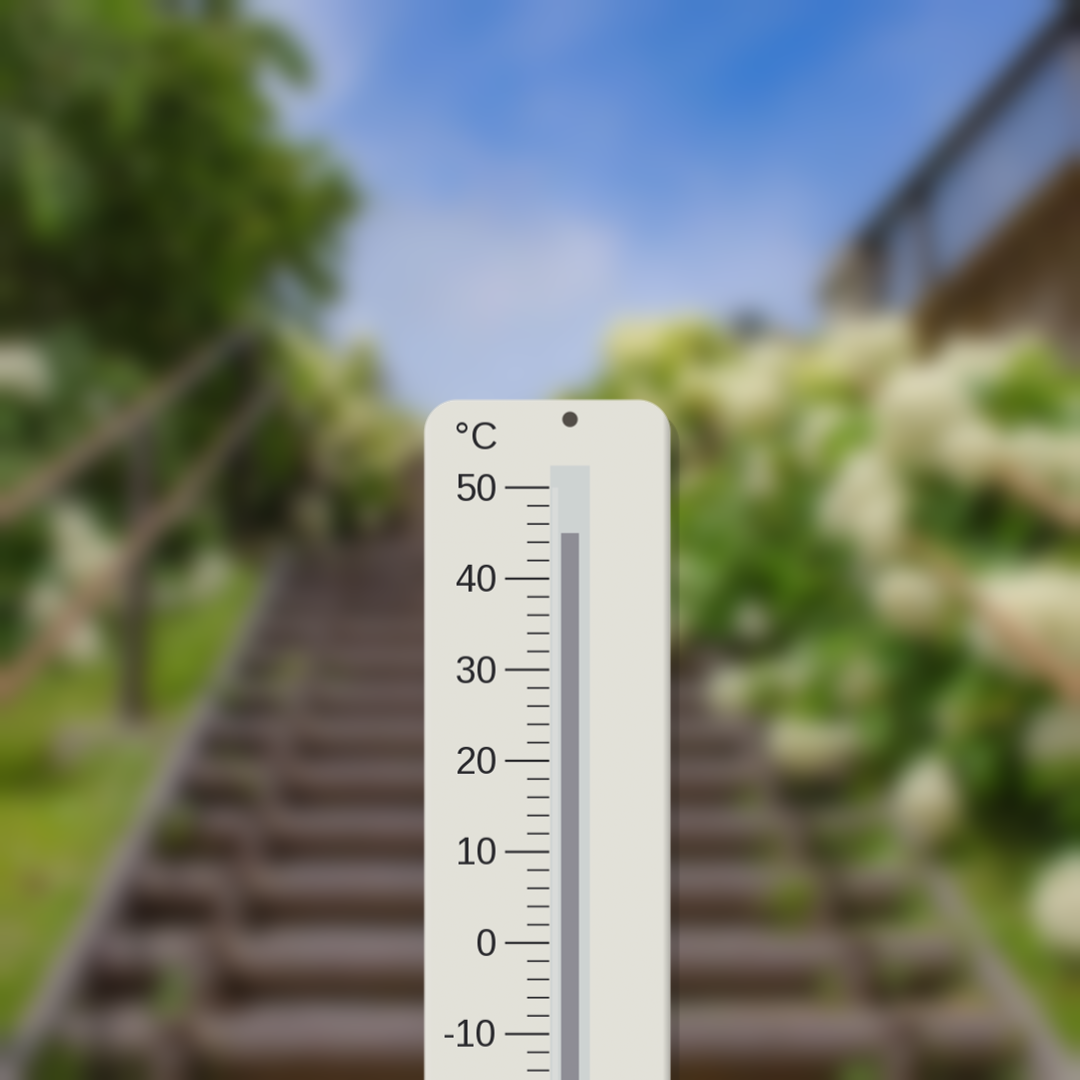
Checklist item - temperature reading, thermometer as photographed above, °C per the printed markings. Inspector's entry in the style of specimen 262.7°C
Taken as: 45°C
